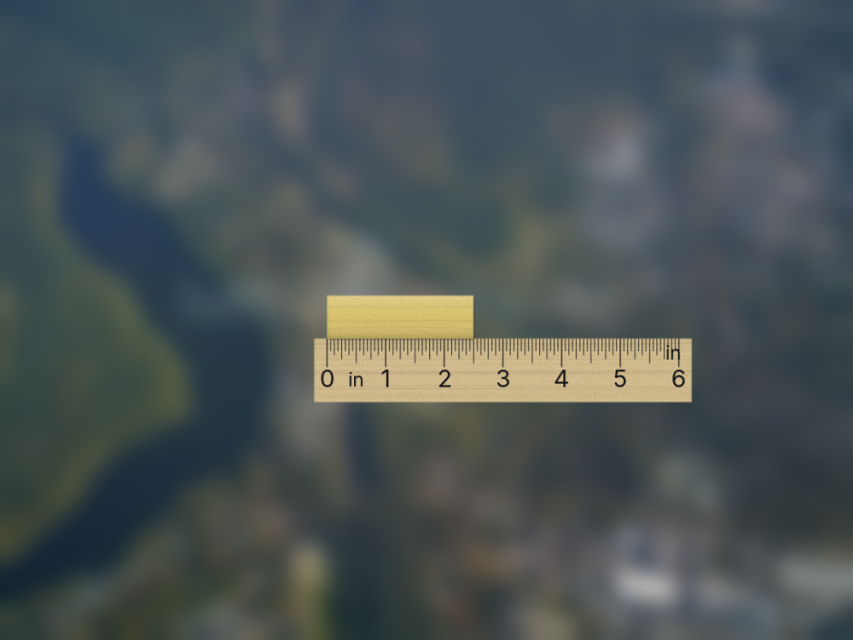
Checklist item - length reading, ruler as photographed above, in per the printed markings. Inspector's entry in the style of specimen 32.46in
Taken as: 2.5in
